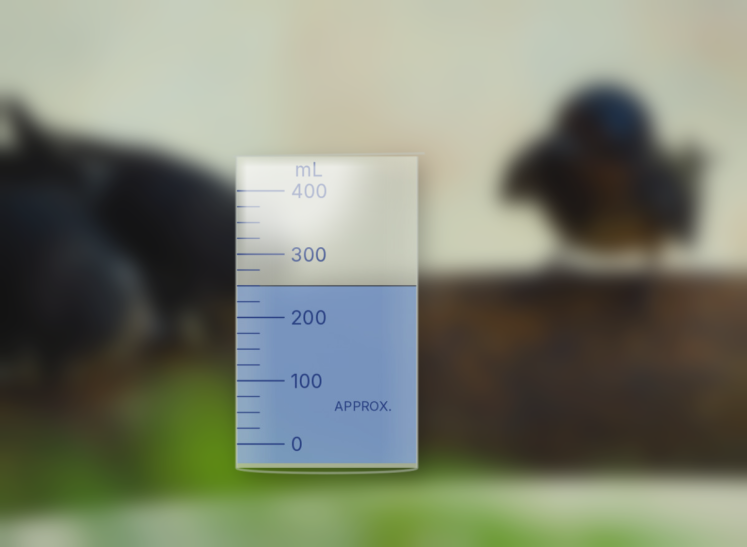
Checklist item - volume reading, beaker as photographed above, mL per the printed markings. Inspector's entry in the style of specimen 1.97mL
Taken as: 250mL
